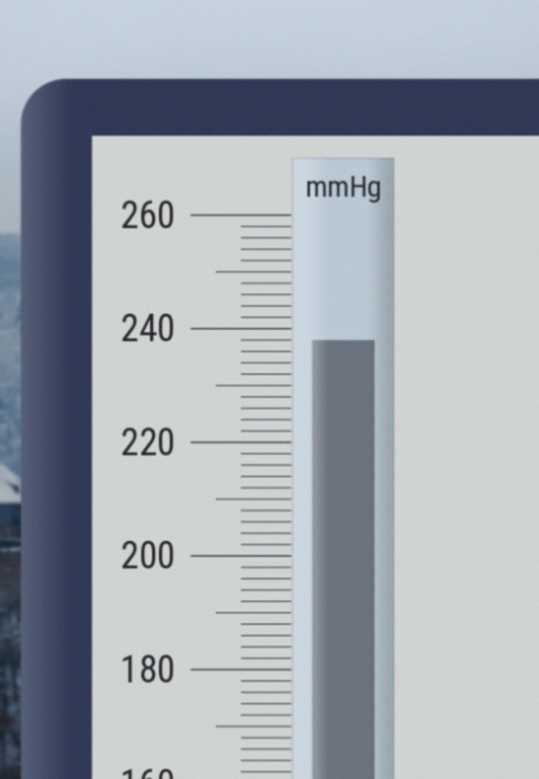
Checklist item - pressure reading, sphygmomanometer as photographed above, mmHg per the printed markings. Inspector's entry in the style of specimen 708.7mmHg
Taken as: 238mmHg
